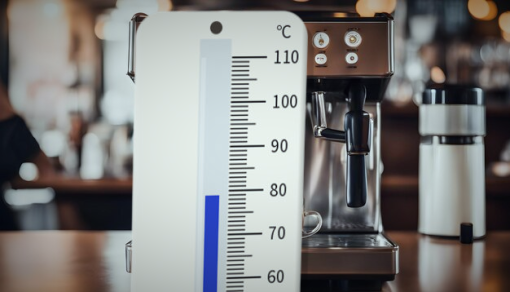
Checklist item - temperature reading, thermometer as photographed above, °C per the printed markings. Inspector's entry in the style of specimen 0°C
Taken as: 79°C
